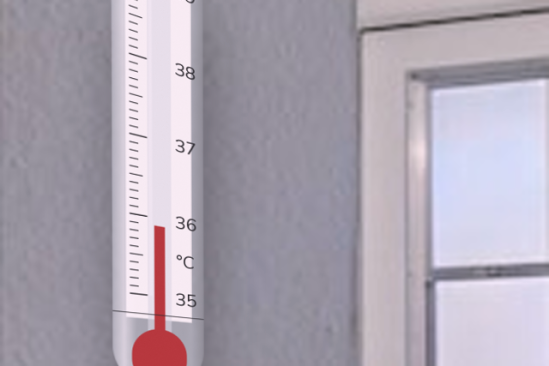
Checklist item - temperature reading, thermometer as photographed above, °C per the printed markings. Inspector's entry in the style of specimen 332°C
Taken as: 35.9°C
